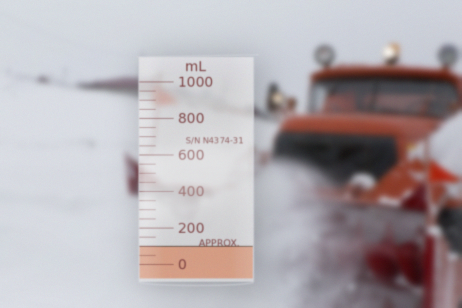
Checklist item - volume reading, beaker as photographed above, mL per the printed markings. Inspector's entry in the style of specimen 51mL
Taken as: 100mL
